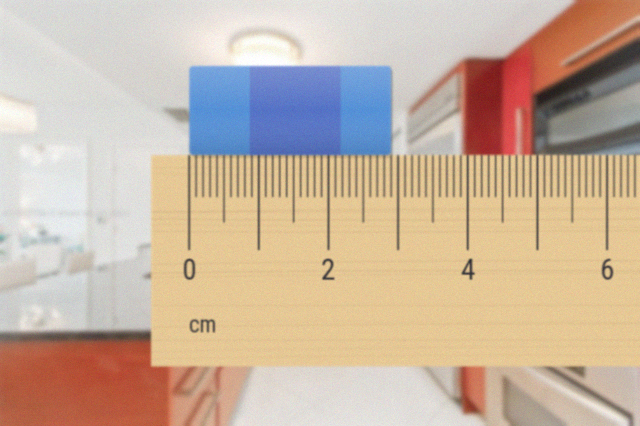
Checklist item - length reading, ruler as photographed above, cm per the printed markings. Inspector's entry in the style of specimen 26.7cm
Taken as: 2.9cm
